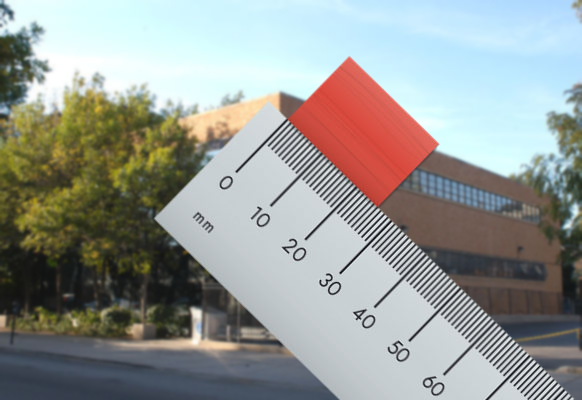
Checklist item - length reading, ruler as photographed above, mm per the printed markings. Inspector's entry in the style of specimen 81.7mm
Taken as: 26mm
